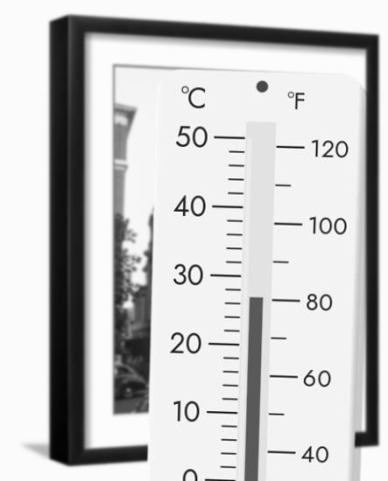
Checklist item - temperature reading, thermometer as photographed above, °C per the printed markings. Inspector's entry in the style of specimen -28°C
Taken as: 27°C
